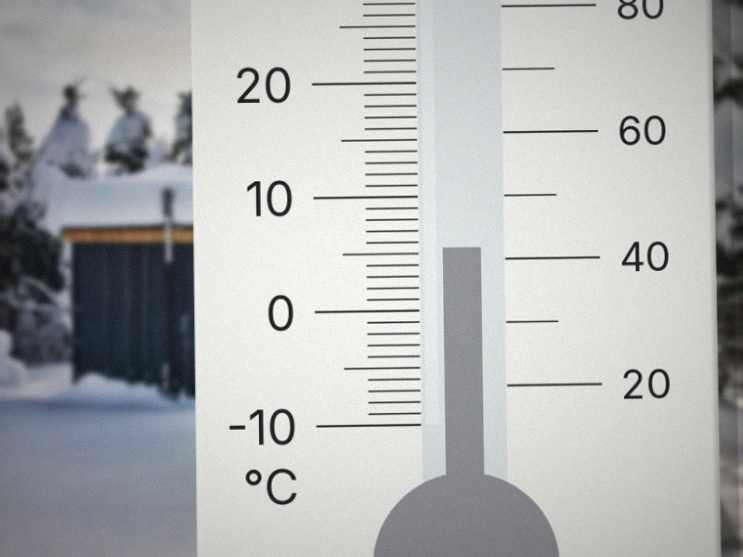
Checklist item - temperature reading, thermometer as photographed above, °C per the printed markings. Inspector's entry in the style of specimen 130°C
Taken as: 5.5°C
